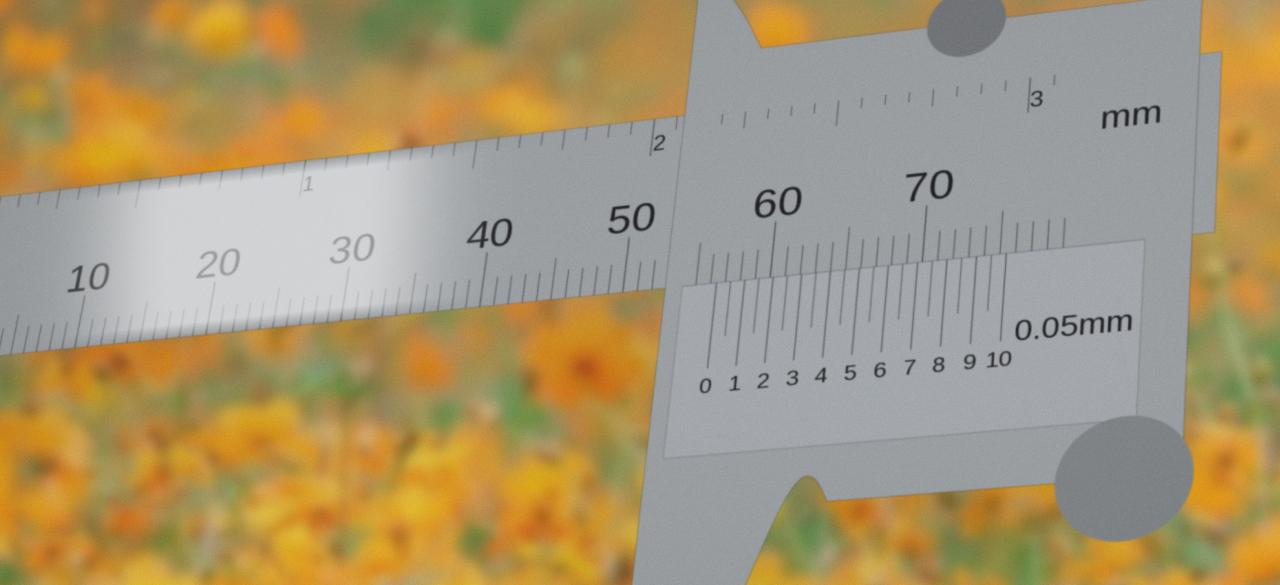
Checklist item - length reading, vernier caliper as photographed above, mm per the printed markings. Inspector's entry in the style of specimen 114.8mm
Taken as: 56.4mm
